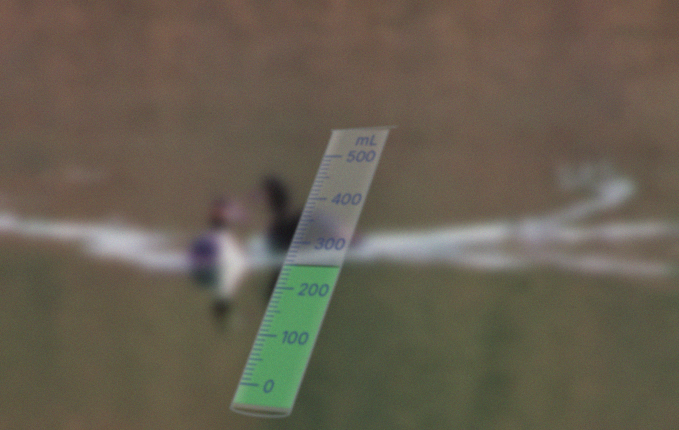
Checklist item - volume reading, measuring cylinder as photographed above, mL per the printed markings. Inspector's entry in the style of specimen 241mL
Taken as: 250mL
